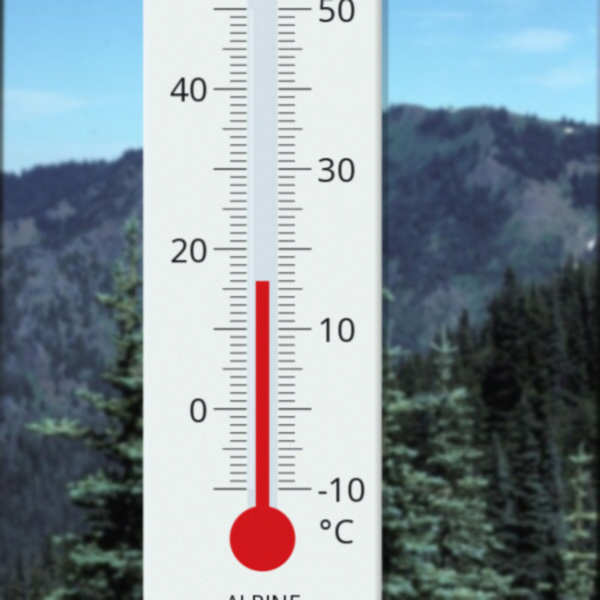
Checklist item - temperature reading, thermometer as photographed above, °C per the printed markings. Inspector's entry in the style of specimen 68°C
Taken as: 16°C
